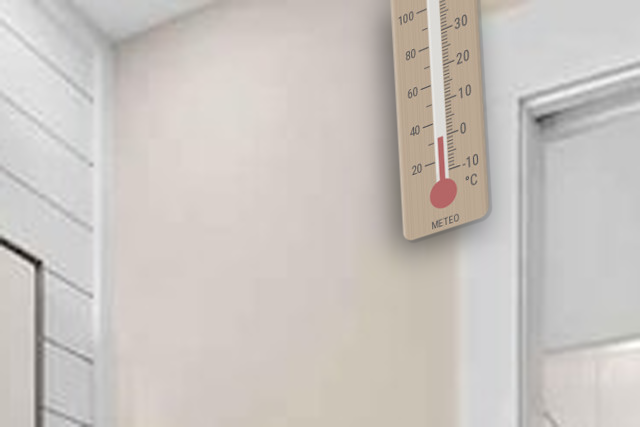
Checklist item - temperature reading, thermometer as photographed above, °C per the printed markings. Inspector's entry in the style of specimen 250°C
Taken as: 0°C
